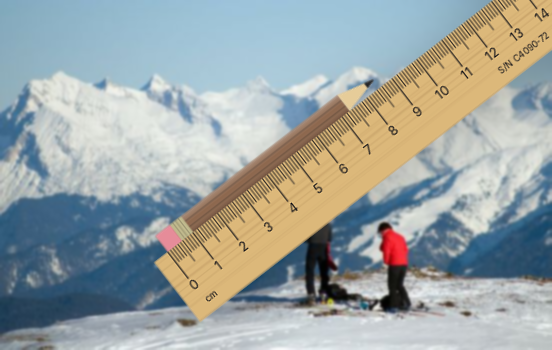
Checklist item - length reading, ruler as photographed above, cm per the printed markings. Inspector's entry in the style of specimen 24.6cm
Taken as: 8.5cm
